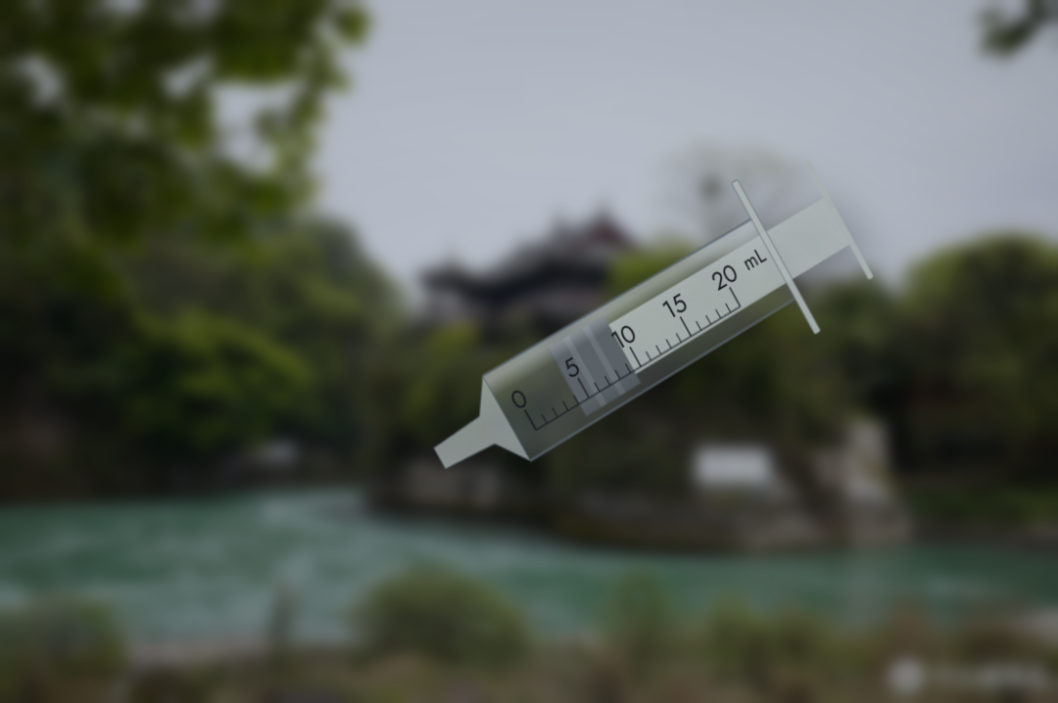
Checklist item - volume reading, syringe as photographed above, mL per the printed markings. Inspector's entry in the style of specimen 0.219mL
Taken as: 4mL
